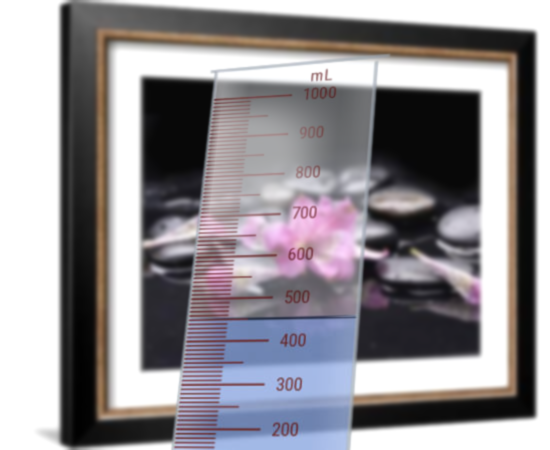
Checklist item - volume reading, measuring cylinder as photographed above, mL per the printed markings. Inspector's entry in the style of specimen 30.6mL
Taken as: 450mL
